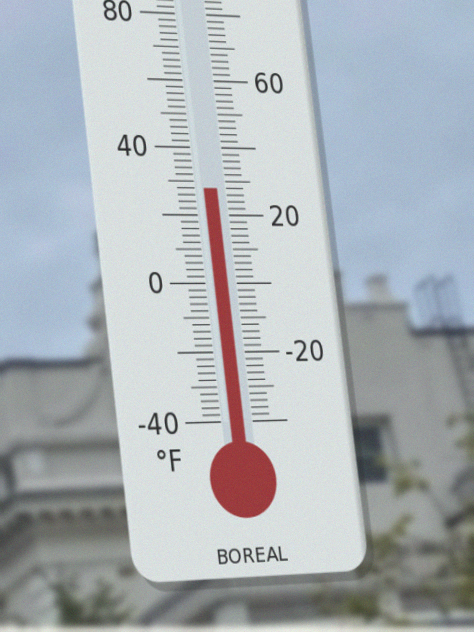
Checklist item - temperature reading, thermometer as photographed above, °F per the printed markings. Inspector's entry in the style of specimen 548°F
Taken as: 28°F
